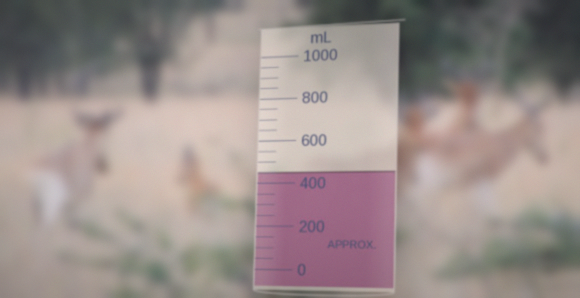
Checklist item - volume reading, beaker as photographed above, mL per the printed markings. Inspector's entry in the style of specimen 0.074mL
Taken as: 450mL
